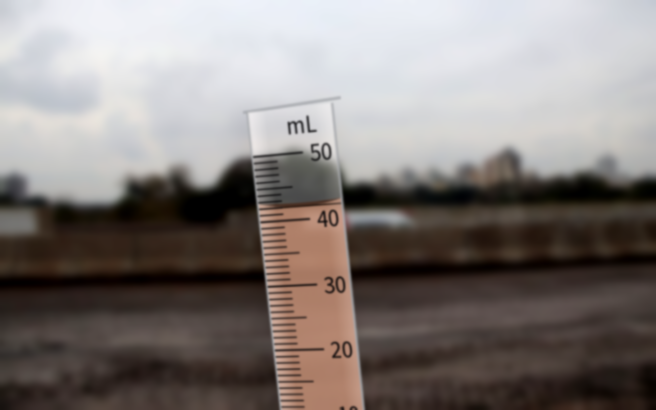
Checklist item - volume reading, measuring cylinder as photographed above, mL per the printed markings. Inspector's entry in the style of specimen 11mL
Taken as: 42mL
